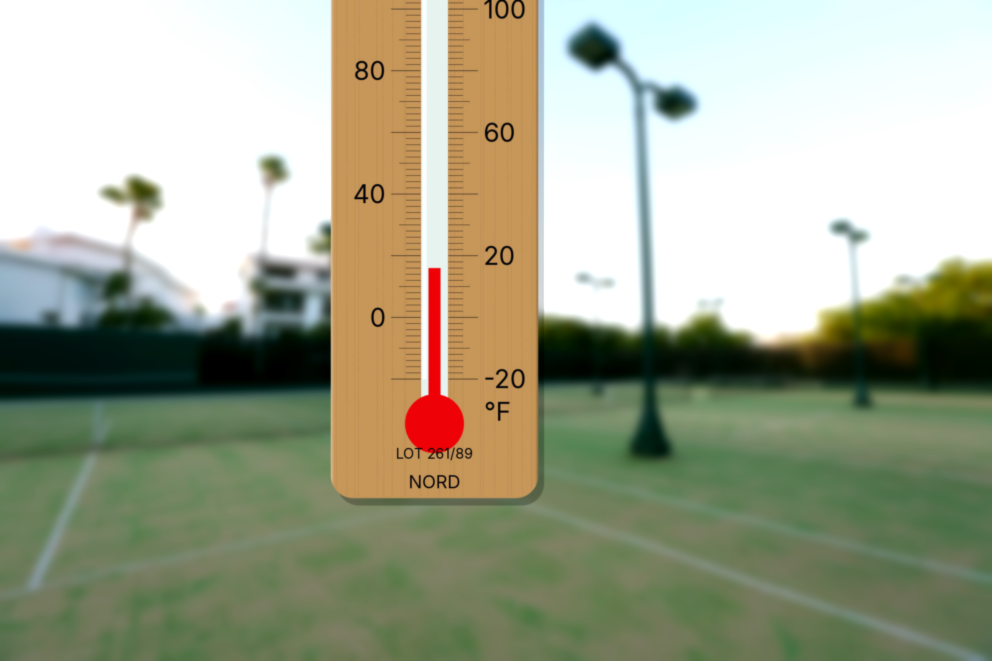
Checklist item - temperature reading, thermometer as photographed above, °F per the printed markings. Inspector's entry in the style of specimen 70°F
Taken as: 16°F
